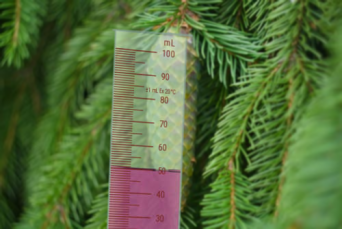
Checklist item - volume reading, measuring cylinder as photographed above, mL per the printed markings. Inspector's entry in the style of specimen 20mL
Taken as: 50mL
